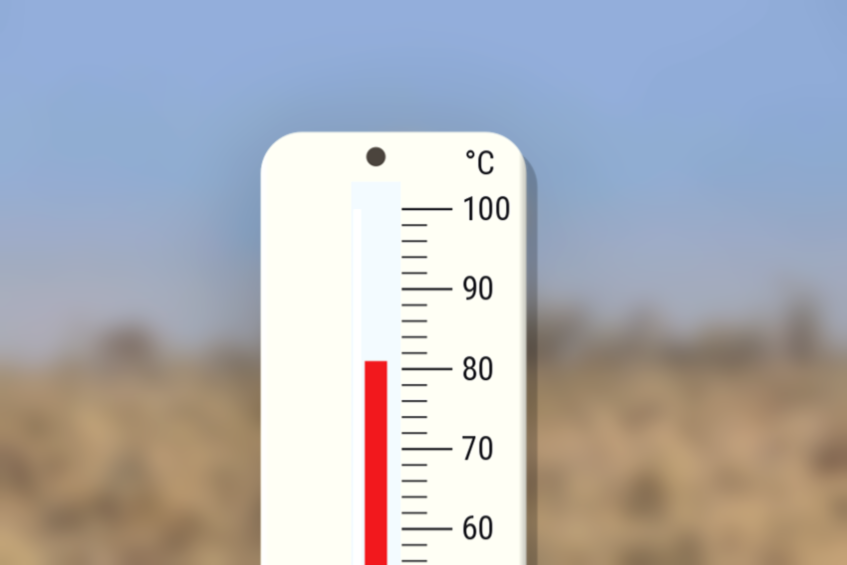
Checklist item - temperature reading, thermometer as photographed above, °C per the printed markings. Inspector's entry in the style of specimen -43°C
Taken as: 81°C
